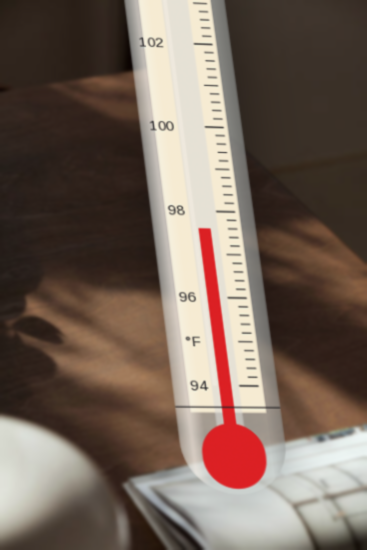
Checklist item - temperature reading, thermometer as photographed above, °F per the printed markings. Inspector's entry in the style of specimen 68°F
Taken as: 97.6°F
